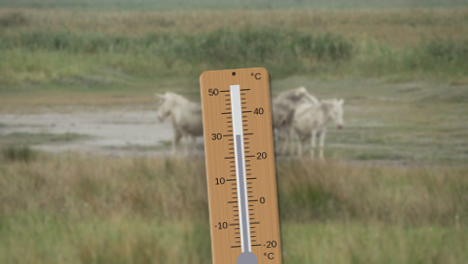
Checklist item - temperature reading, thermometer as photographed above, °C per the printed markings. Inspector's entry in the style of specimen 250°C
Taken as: 30°C
